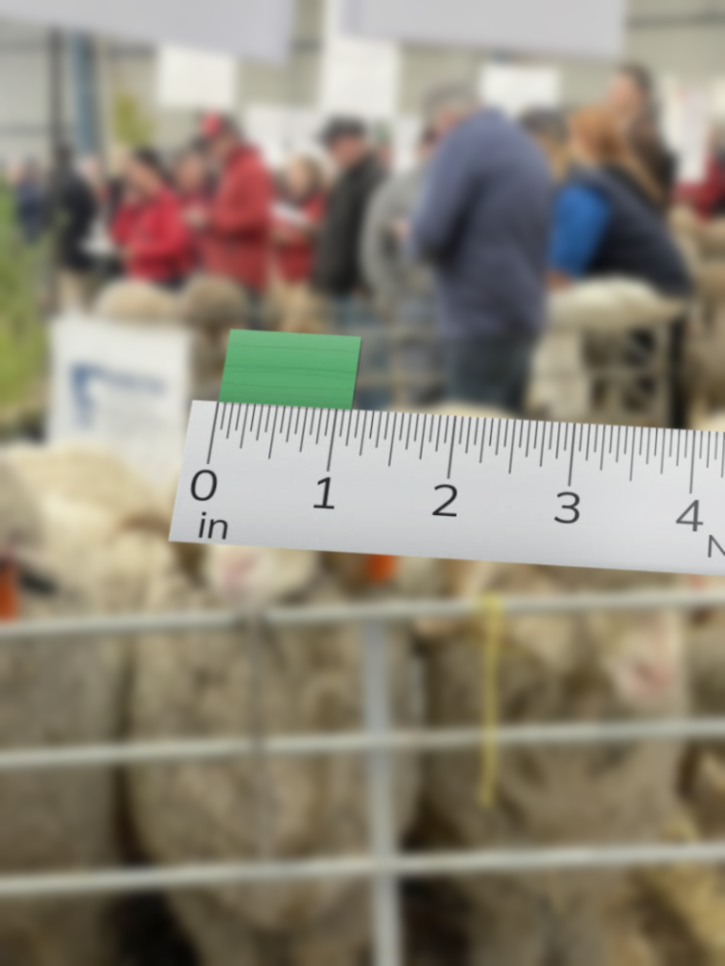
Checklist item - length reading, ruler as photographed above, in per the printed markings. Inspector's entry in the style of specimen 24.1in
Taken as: 1.125in
